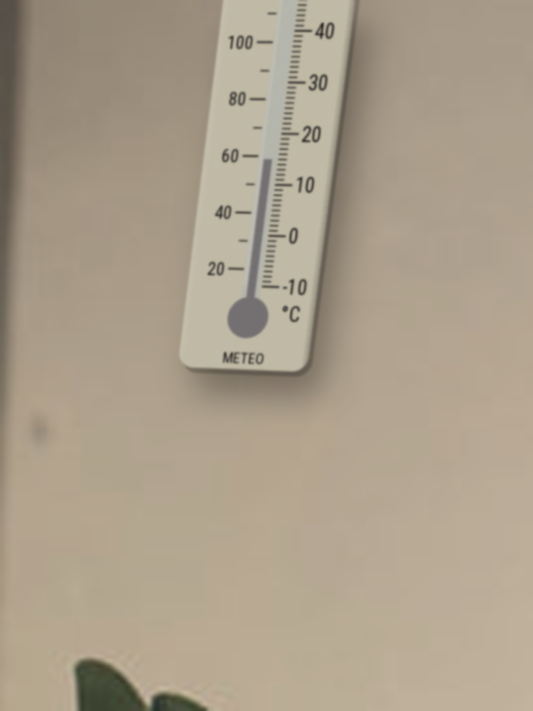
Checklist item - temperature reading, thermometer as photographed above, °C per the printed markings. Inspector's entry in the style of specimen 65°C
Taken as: 15°C
